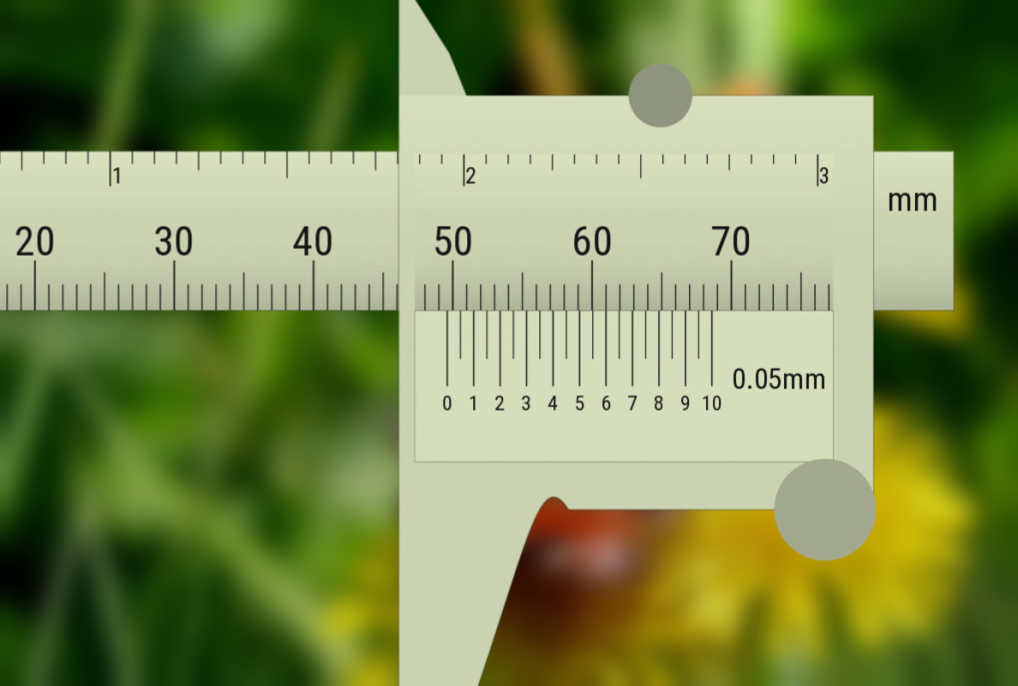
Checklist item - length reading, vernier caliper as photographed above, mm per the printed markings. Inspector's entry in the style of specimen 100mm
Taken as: 49.6mm
